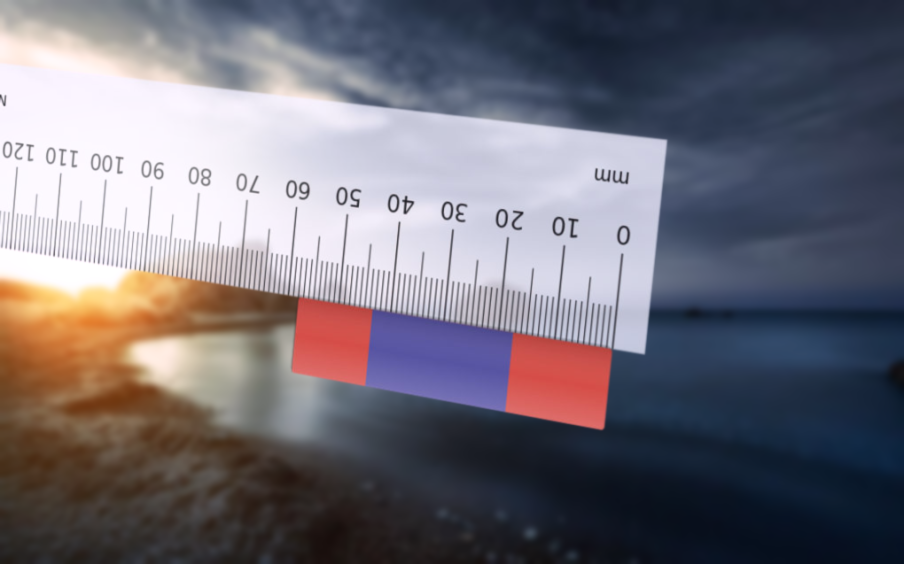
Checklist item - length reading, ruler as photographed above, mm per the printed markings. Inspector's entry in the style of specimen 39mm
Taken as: 58mm
